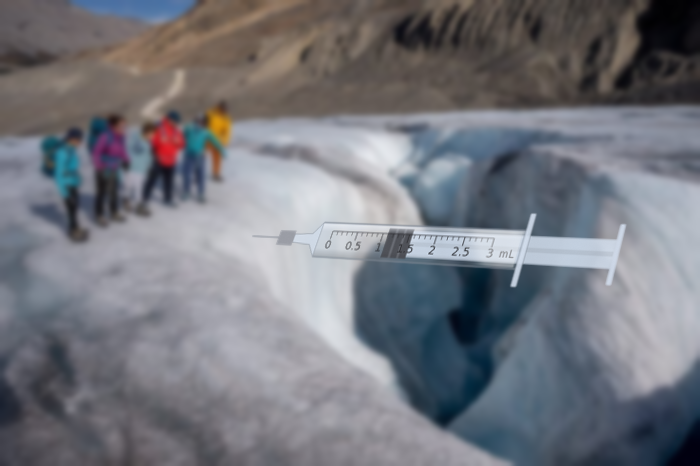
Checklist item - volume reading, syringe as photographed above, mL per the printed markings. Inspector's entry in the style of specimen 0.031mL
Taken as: 1.1mL
